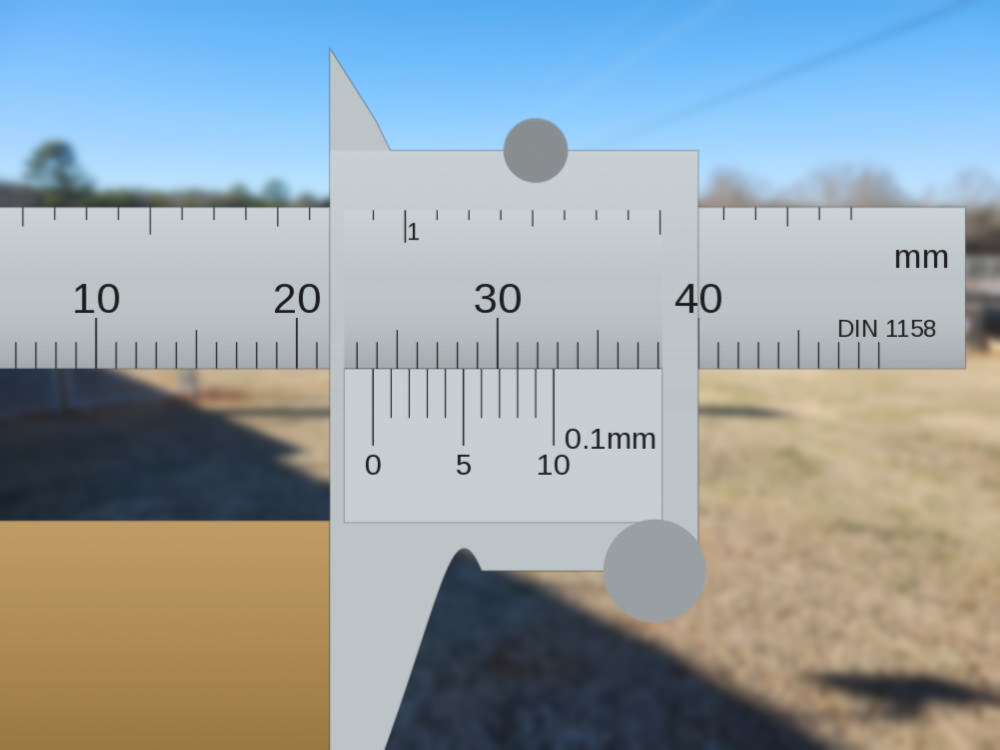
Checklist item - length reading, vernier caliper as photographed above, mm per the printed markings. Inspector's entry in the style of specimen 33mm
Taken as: 23.8mm
